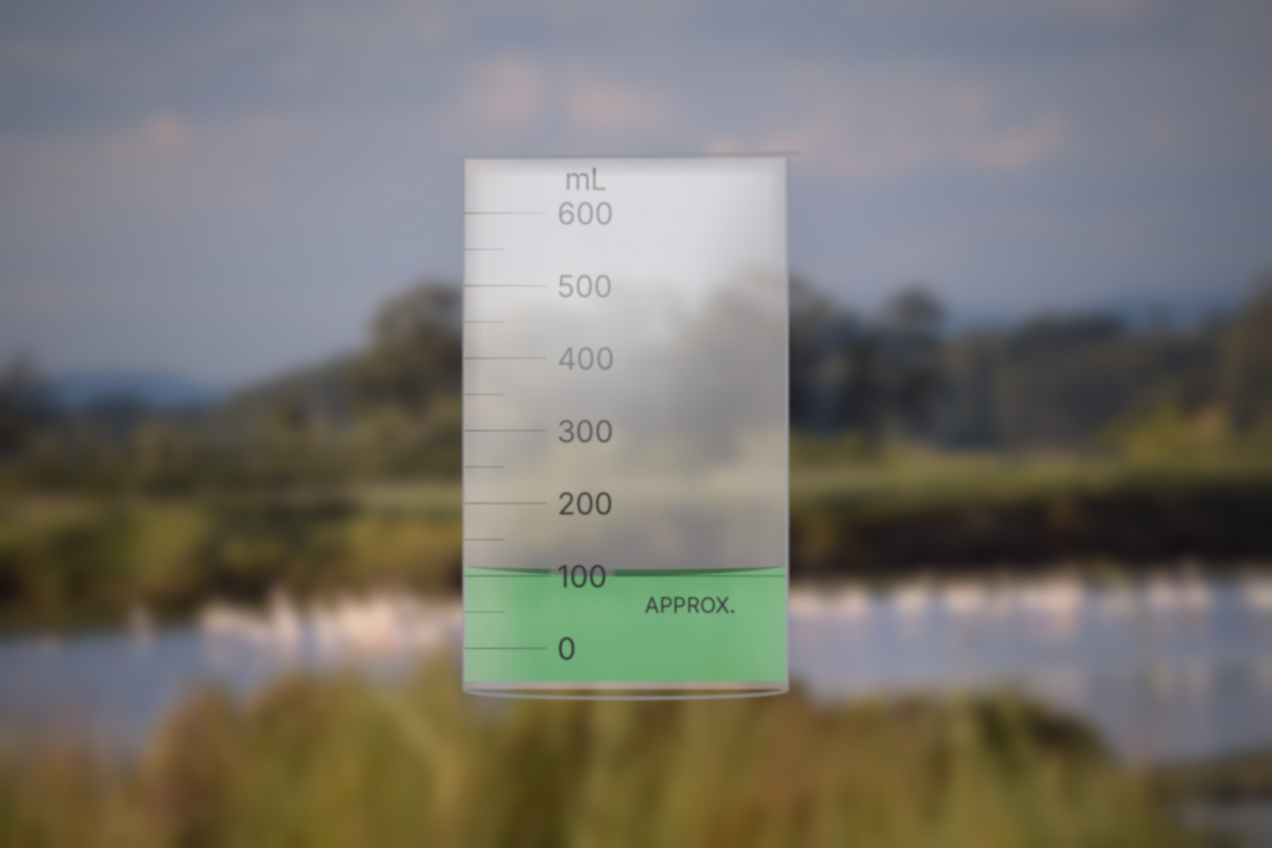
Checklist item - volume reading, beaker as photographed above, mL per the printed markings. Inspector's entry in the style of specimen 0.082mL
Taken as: 100mL
